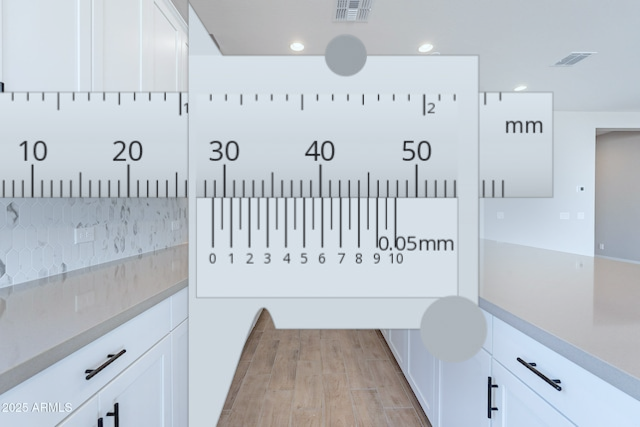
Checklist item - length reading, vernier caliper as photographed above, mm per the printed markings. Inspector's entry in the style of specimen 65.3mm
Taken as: 28.8mm
